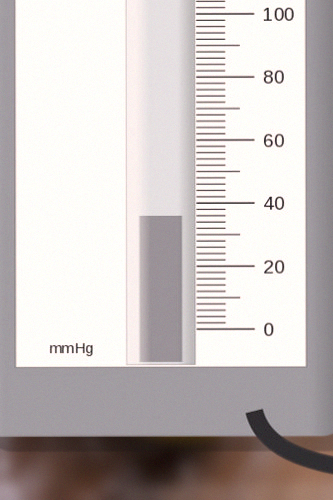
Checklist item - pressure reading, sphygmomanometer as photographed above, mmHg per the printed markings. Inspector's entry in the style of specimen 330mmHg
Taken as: 36mmHg
